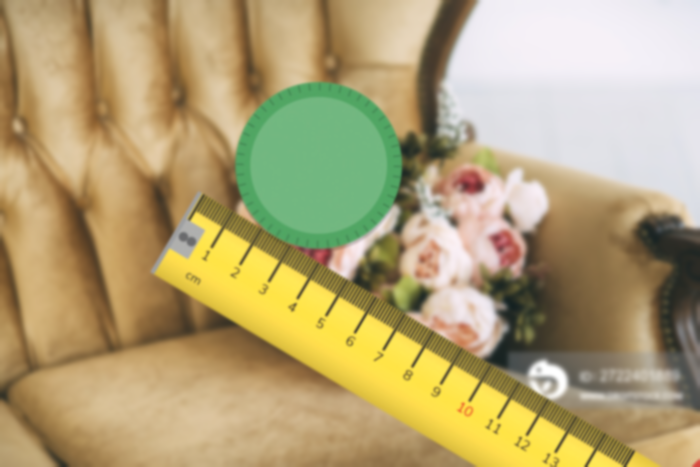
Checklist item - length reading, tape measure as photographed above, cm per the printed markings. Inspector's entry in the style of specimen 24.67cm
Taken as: 5cm
